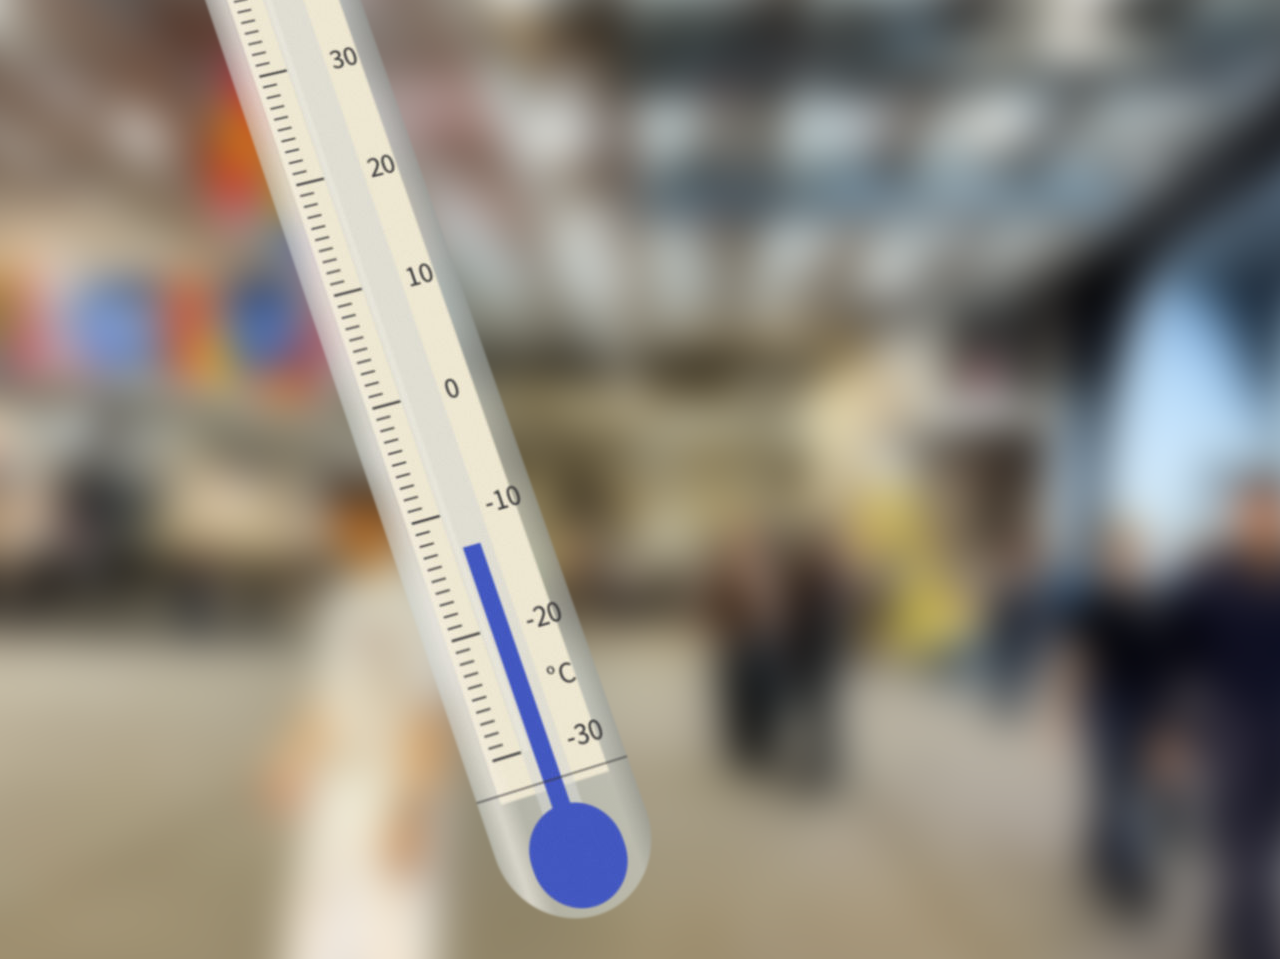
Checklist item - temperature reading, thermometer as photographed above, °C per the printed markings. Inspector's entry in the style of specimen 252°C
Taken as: -13°C
